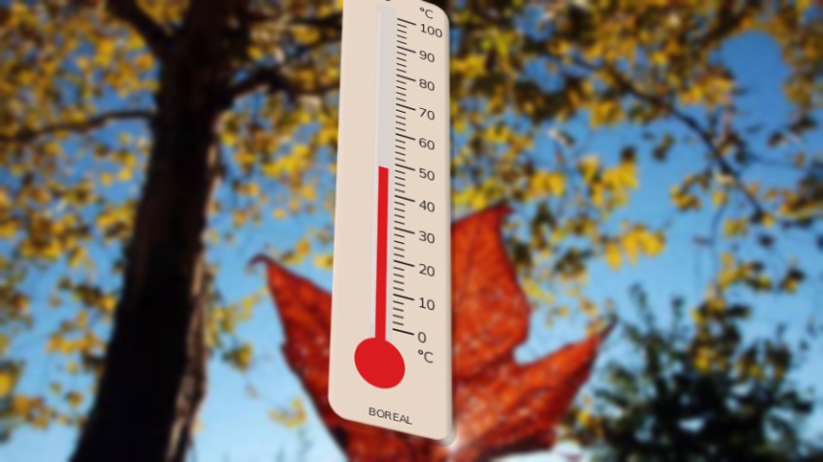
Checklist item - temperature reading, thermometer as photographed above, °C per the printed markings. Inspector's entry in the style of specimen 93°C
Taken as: 48°C
